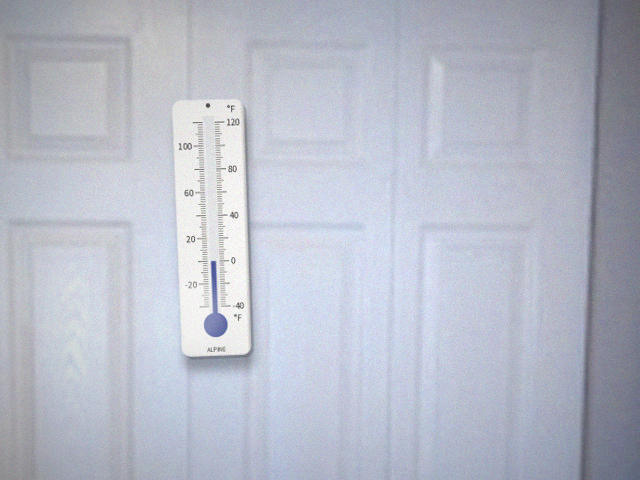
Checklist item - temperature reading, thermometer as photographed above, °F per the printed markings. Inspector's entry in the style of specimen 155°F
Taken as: 0°F
